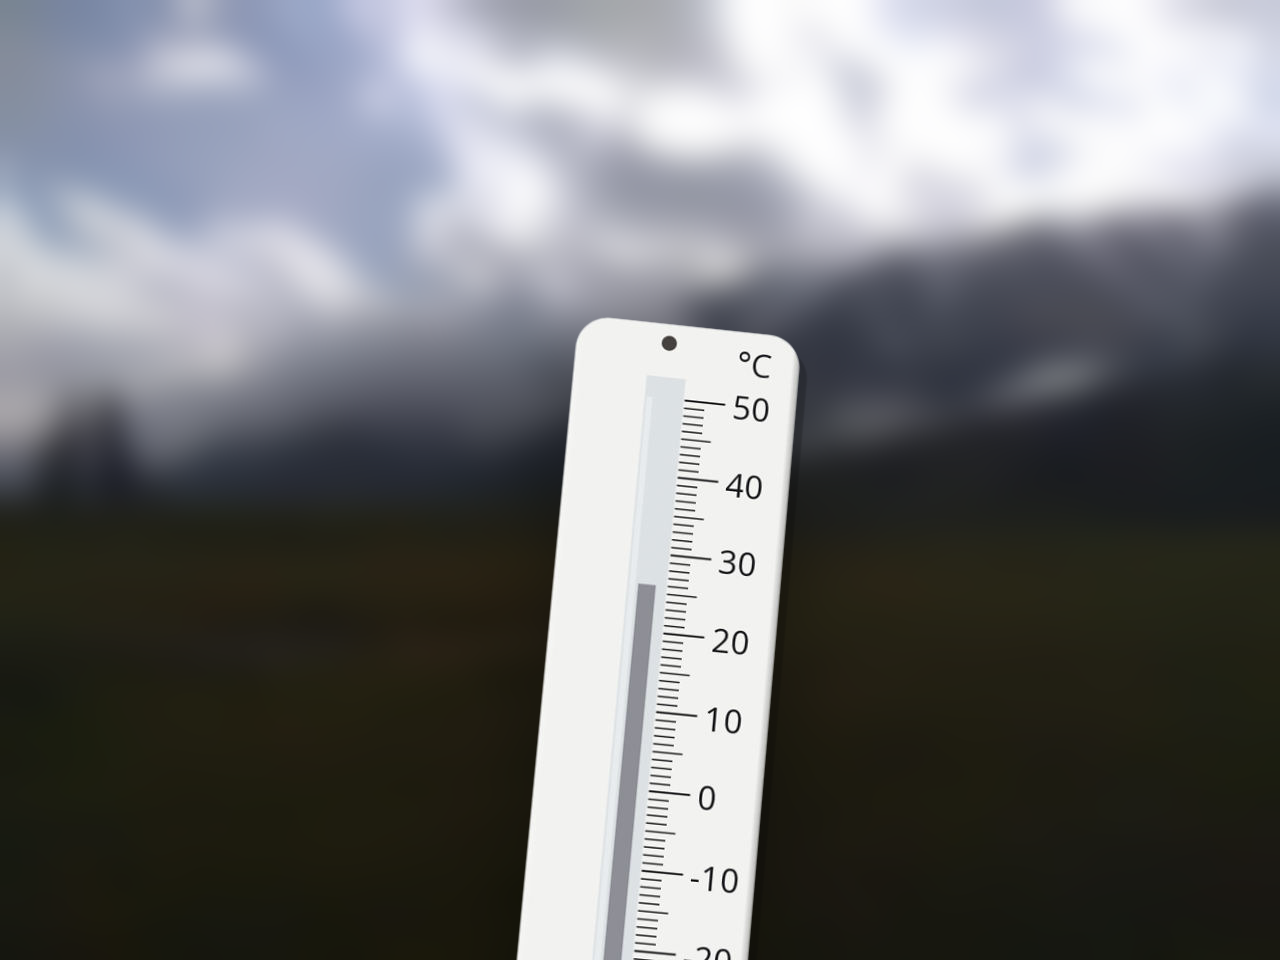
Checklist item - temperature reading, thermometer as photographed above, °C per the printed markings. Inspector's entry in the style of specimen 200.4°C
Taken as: 26°C
